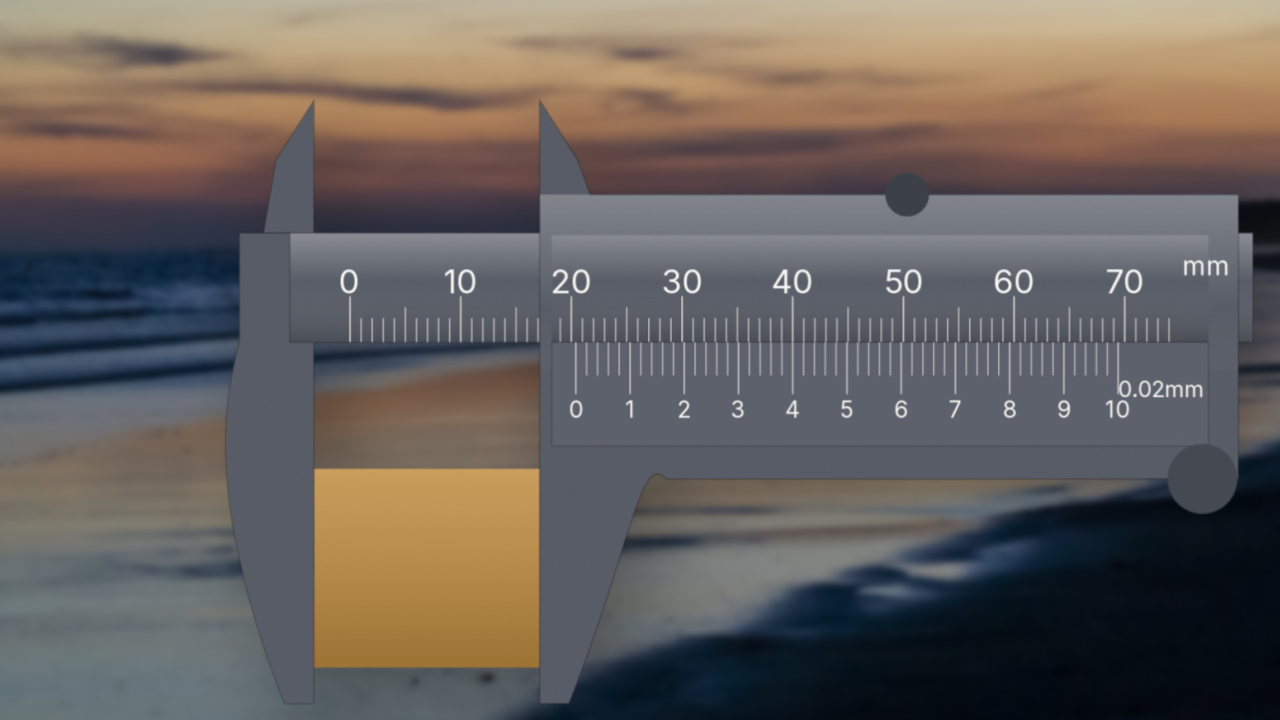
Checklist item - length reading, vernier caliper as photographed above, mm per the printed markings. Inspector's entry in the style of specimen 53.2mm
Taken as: 20.4mm
